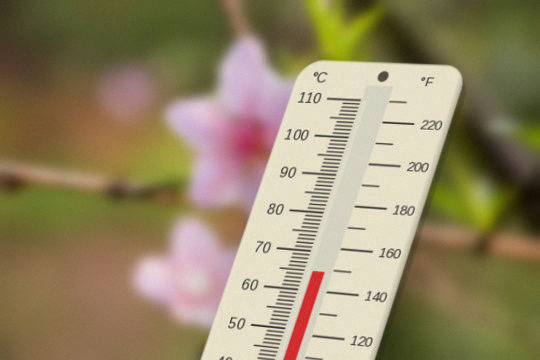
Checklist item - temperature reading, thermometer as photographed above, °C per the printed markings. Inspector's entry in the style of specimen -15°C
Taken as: 65°C
